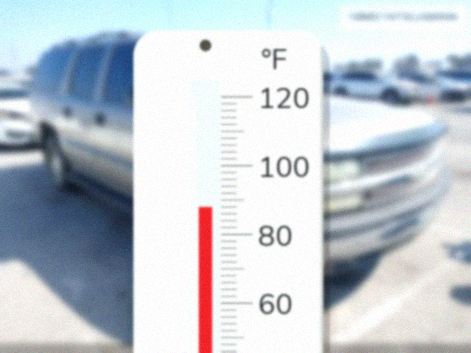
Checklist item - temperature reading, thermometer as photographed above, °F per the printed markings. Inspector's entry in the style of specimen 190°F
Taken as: 88°F
